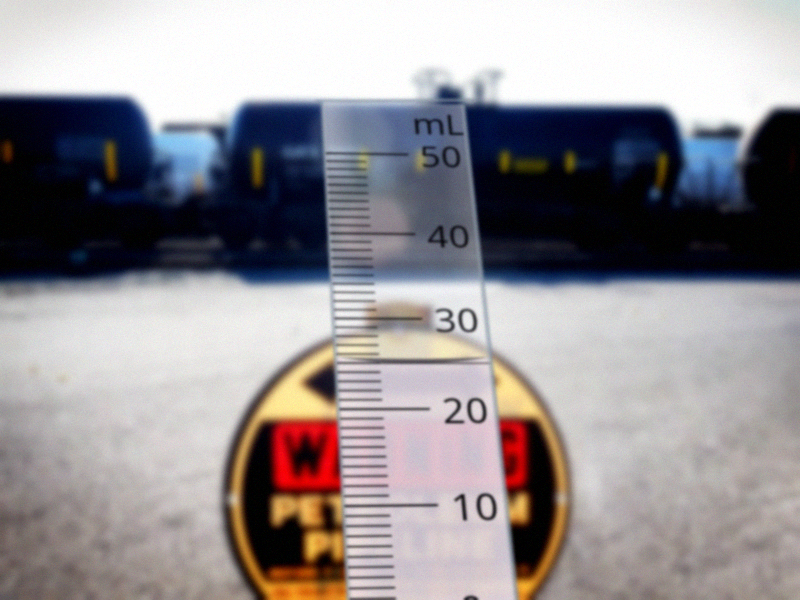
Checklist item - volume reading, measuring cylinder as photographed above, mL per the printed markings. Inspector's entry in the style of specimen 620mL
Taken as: 25mL
